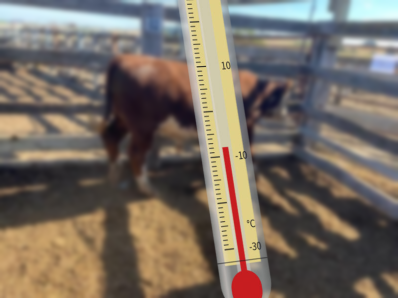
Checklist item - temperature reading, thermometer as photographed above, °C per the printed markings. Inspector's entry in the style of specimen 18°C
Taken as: -8°C
